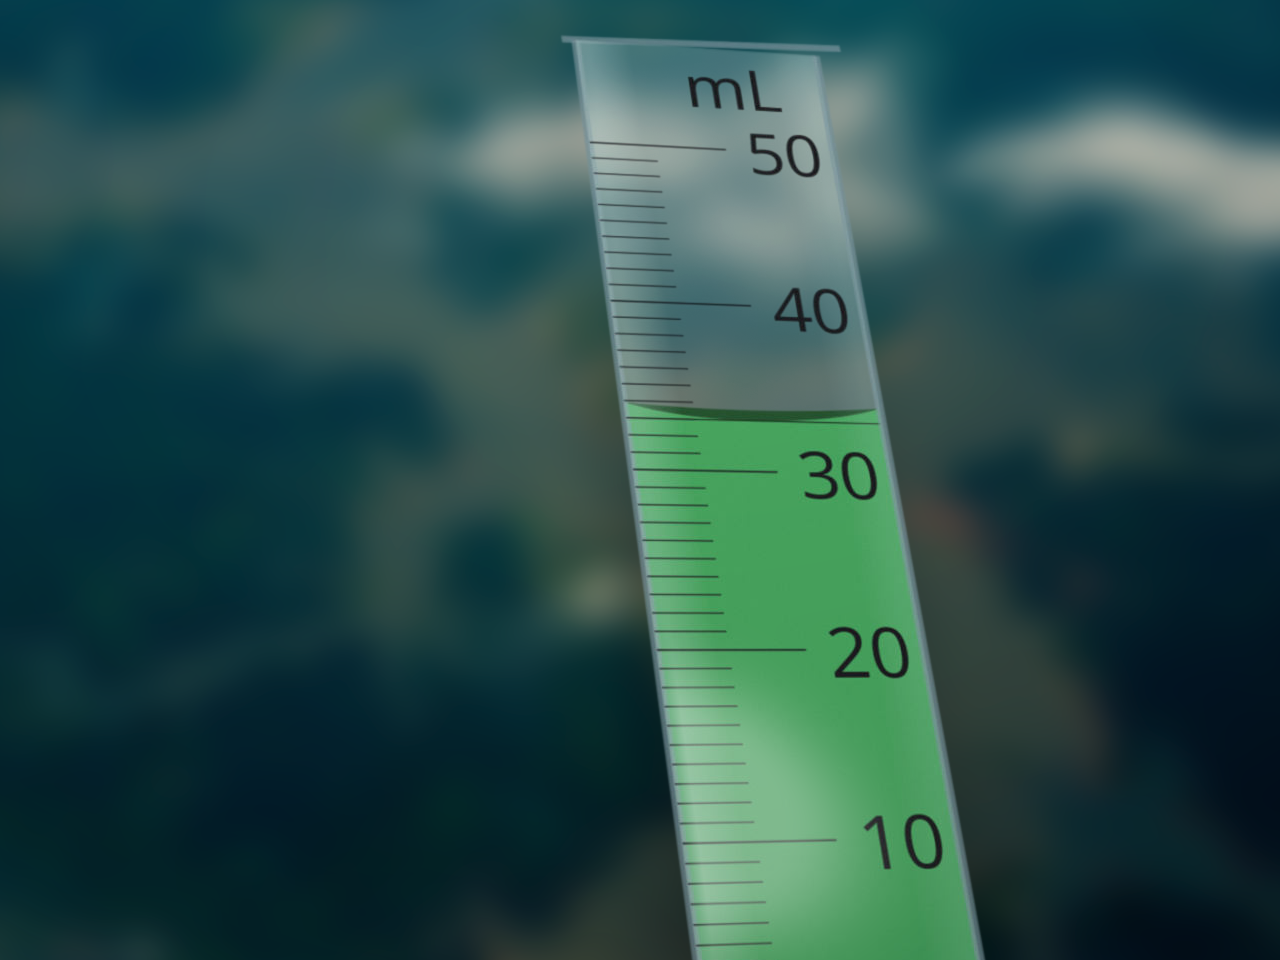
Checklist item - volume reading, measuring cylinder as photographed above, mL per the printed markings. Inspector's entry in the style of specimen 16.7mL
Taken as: 33mL
